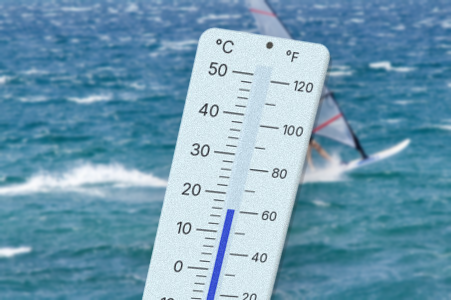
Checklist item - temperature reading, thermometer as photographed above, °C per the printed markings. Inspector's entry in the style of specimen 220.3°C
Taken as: 16°C
